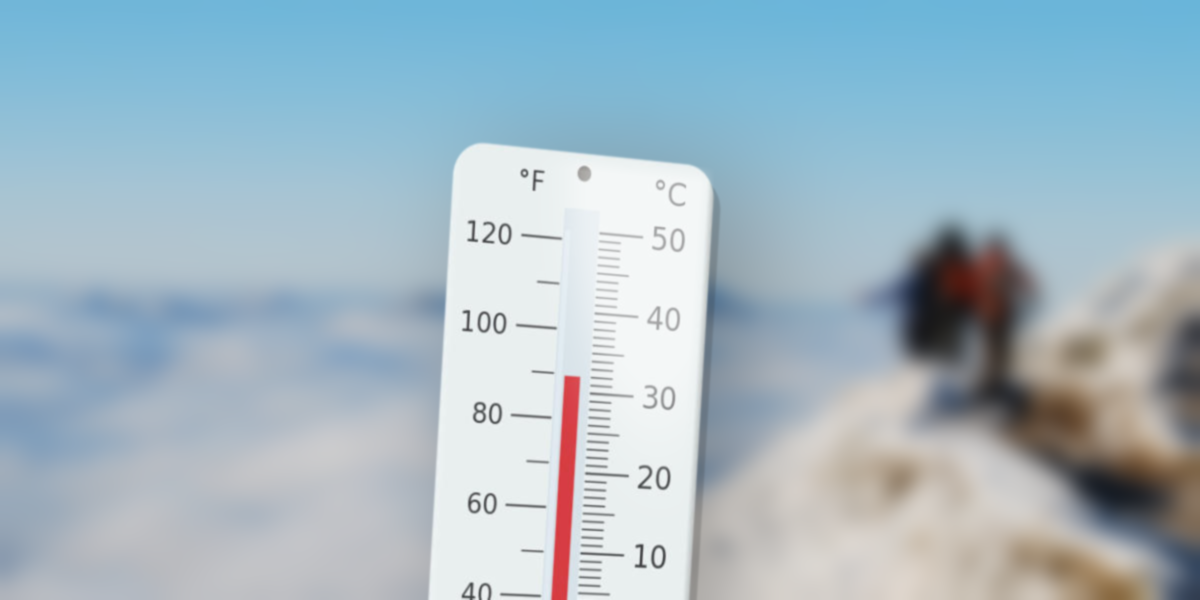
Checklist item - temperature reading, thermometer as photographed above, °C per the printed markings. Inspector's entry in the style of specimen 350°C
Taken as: 32°C
